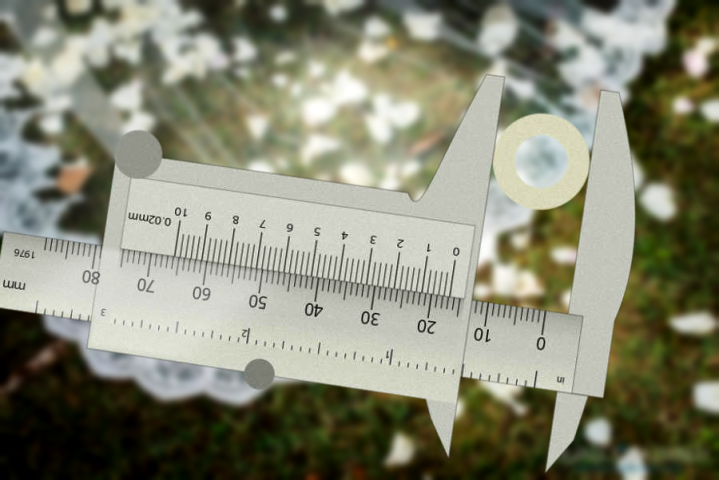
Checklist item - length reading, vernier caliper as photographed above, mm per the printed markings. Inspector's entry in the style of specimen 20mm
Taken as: 16.8mm
